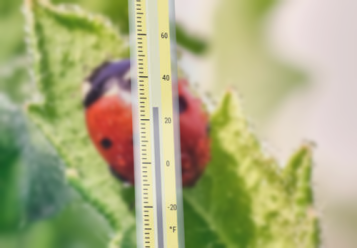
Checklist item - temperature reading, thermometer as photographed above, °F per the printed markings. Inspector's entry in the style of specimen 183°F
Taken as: 26°F
